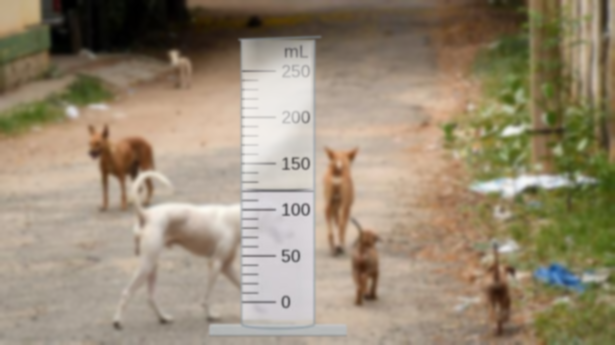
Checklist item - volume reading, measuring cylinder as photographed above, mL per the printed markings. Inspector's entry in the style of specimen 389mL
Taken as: 120mL
